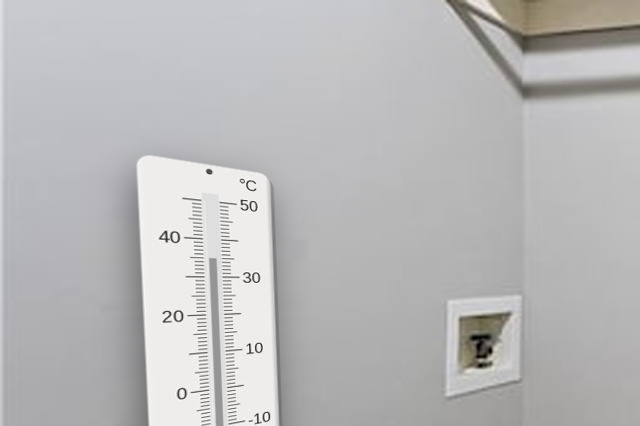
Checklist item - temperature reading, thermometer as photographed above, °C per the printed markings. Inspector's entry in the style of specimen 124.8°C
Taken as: 35°C
